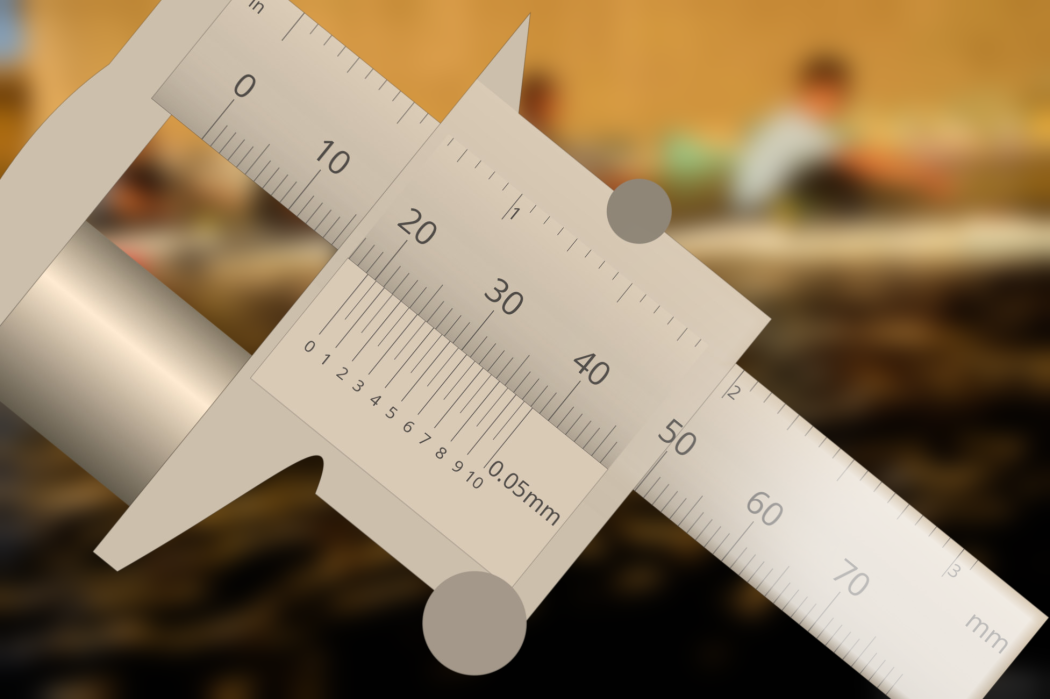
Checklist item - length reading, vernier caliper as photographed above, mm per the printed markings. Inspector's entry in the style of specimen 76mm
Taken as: 19.2mm
